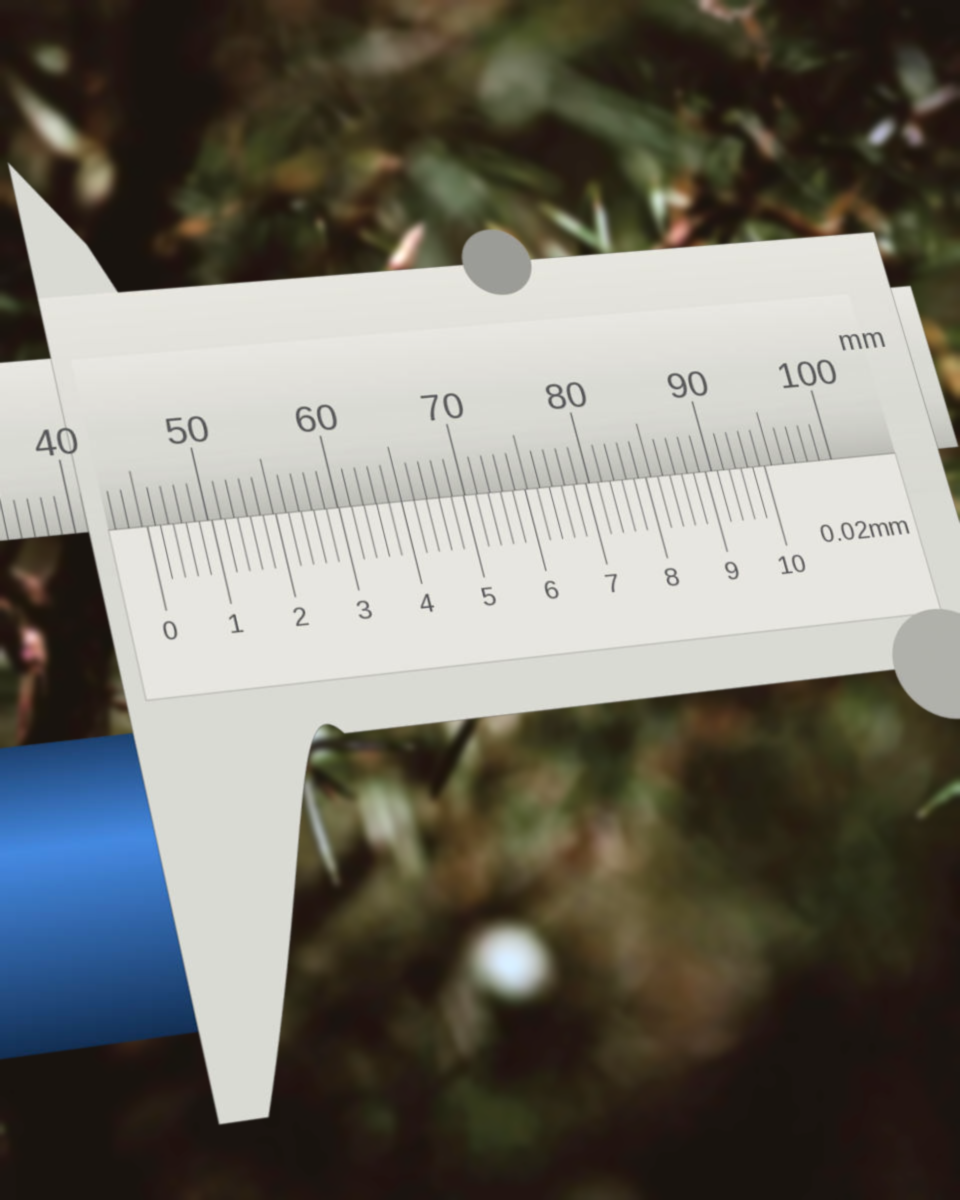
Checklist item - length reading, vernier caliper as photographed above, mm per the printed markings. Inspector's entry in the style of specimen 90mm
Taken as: 45.4mm
